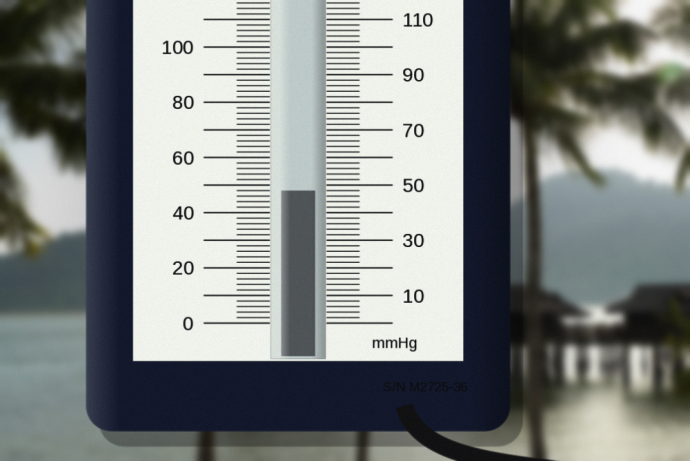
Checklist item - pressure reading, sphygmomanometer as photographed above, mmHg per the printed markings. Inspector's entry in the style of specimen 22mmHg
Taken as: 48mmHg
